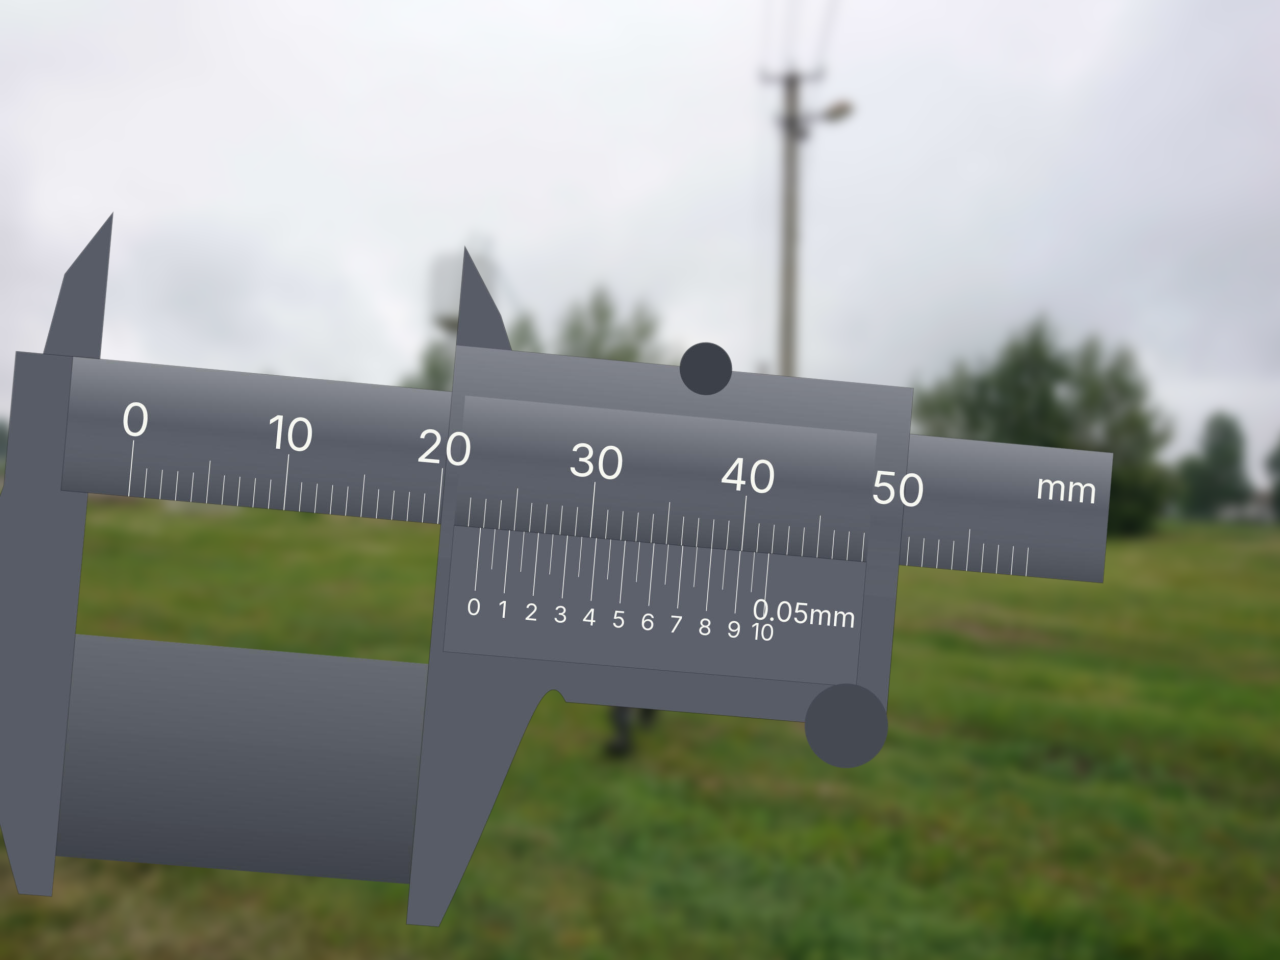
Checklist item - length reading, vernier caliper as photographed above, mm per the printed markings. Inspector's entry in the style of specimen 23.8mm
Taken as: 22.8mm
